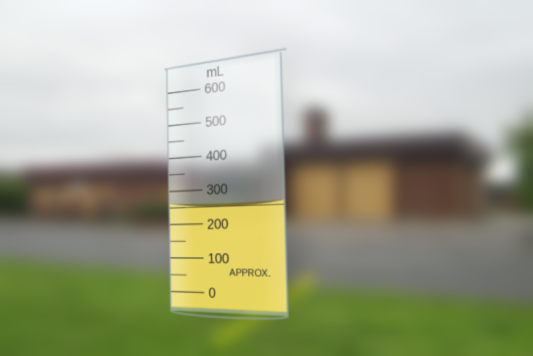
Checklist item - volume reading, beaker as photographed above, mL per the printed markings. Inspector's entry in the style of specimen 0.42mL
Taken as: 250mL
